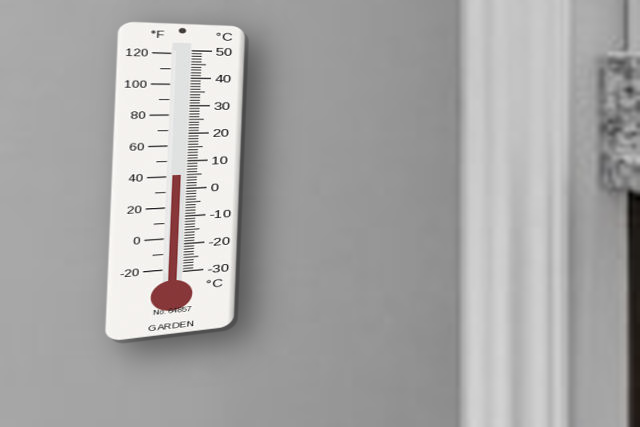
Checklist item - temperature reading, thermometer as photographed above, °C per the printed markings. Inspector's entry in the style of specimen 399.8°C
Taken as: 5°C
